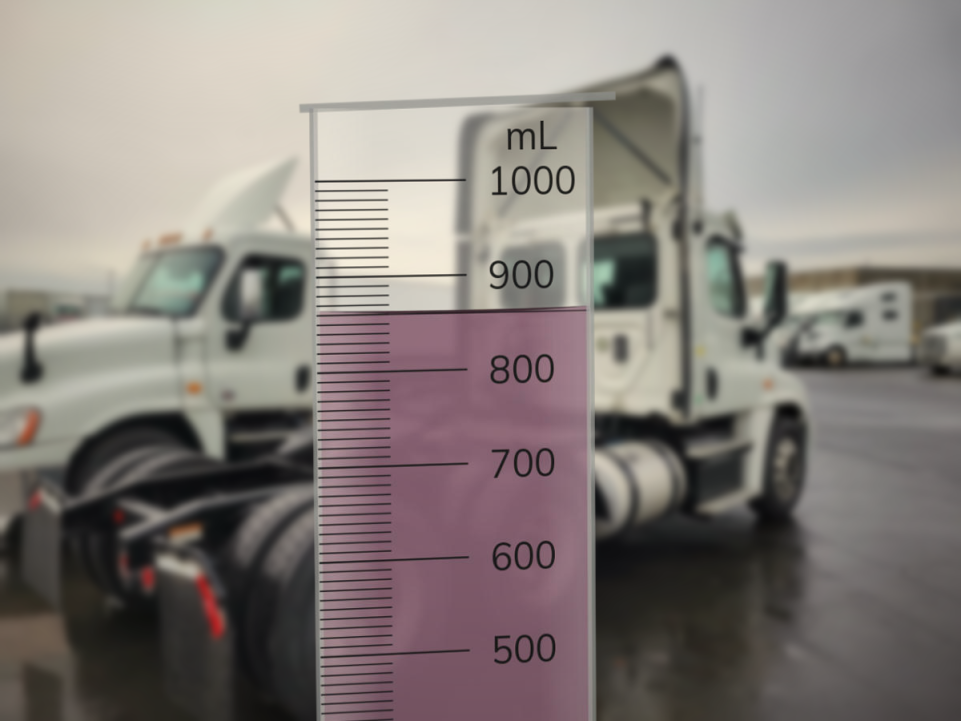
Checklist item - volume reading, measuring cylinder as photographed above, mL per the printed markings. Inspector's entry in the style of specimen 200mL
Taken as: 860mL
